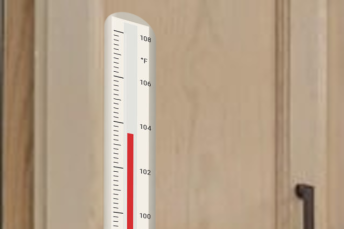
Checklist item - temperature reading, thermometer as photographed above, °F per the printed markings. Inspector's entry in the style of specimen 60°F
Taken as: 103.6°F
